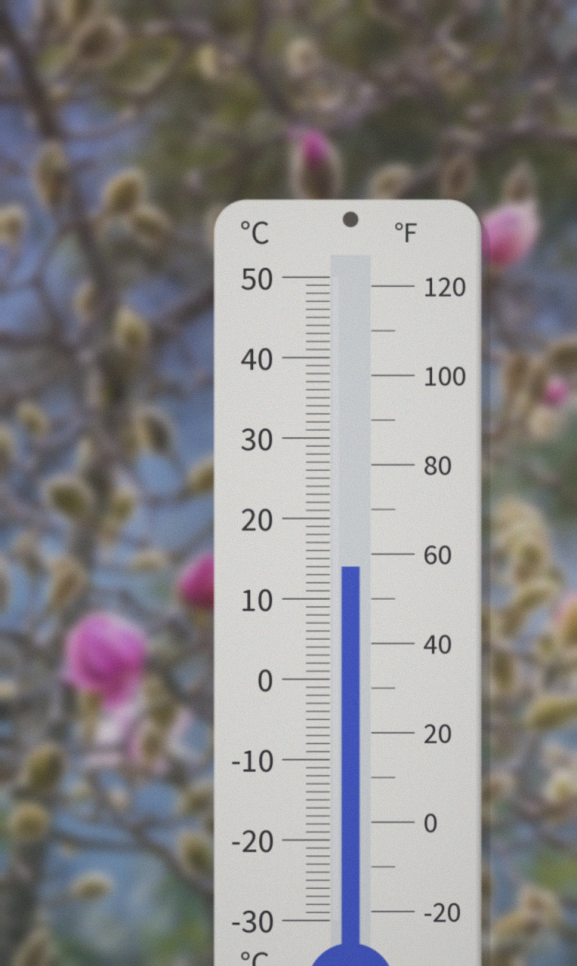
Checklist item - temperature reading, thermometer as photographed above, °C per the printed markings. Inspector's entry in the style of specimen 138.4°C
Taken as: 14°C
